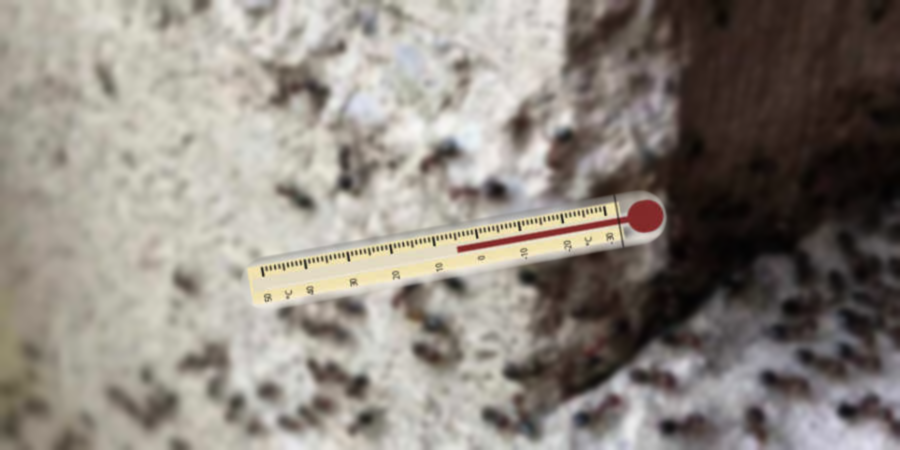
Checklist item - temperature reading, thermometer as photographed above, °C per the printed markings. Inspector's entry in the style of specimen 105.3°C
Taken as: 5°C
